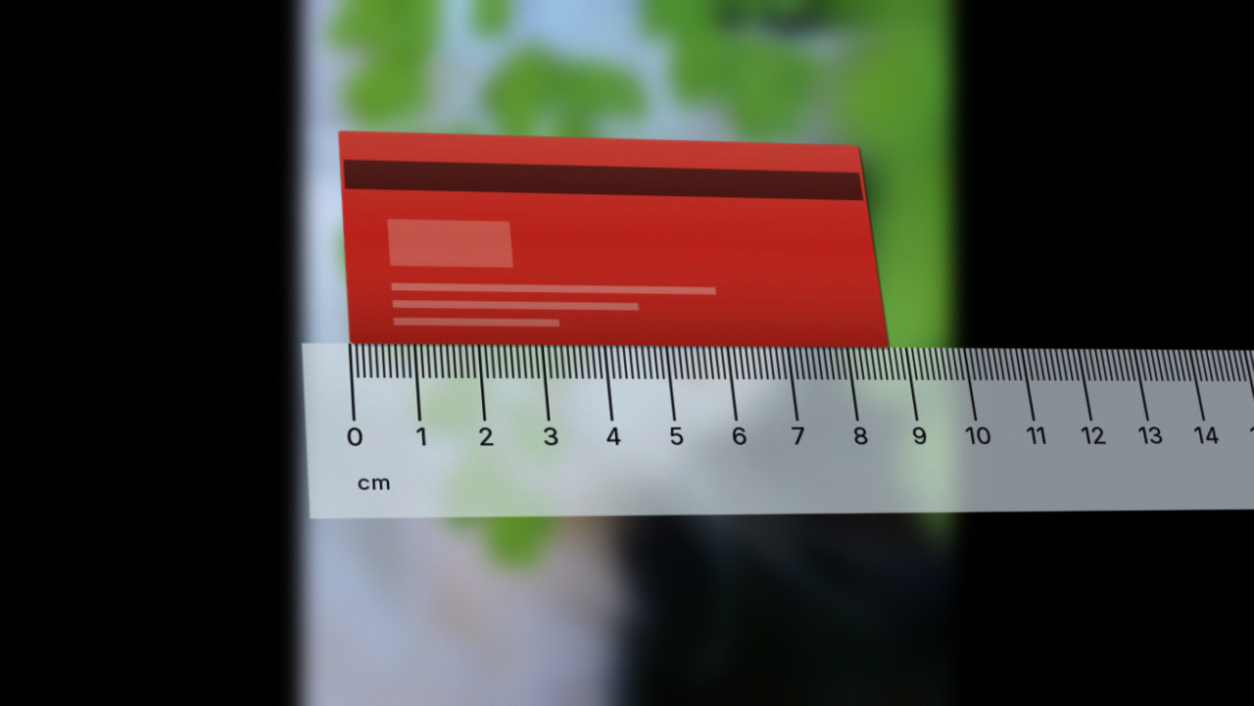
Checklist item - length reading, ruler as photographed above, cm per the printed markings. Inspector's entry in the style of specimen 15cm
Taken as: 8.7cm
